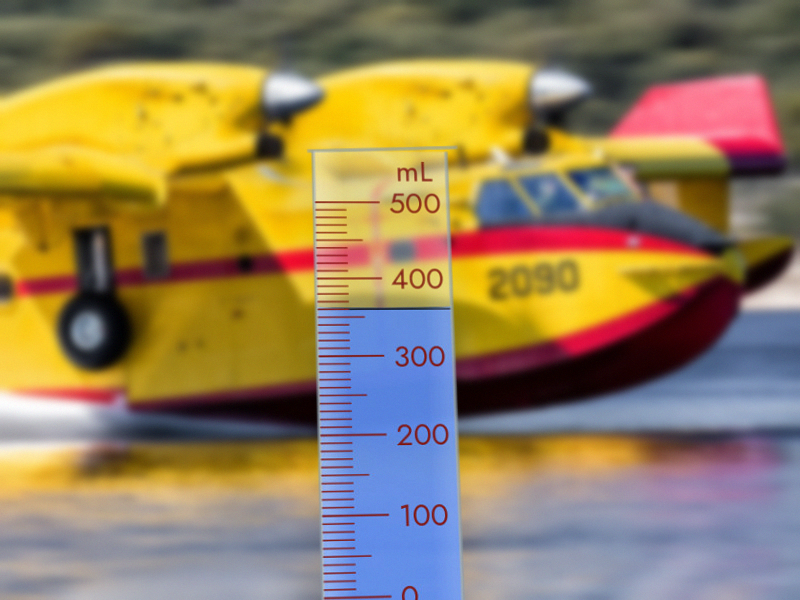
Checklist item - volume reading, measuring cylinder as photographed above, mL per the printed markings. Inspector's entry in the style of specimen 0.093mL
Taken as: 360mL
